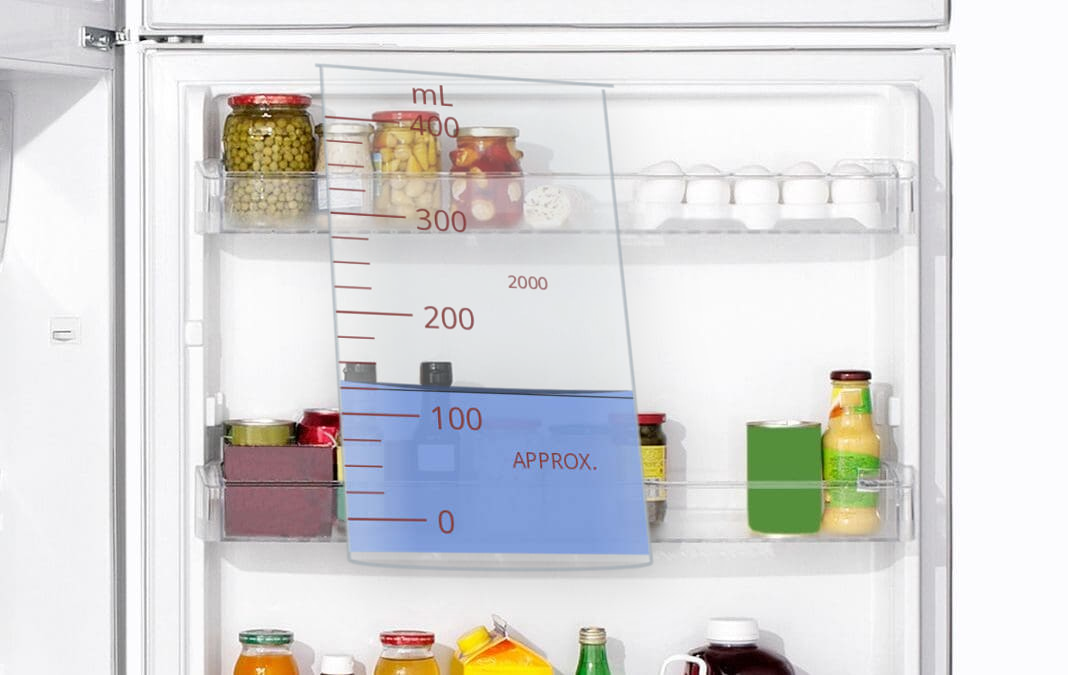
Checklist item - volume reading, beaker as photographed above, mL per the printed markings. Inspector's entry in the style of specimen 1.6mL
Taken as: 125mL
